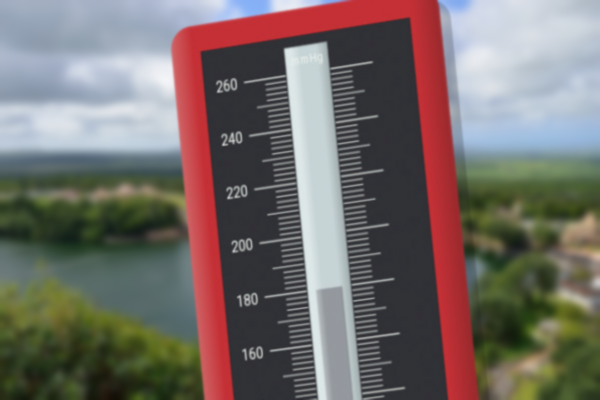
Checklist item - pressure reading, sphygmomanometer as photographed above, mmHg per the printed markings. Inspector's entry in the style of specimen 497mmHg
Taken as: 180mmHg
